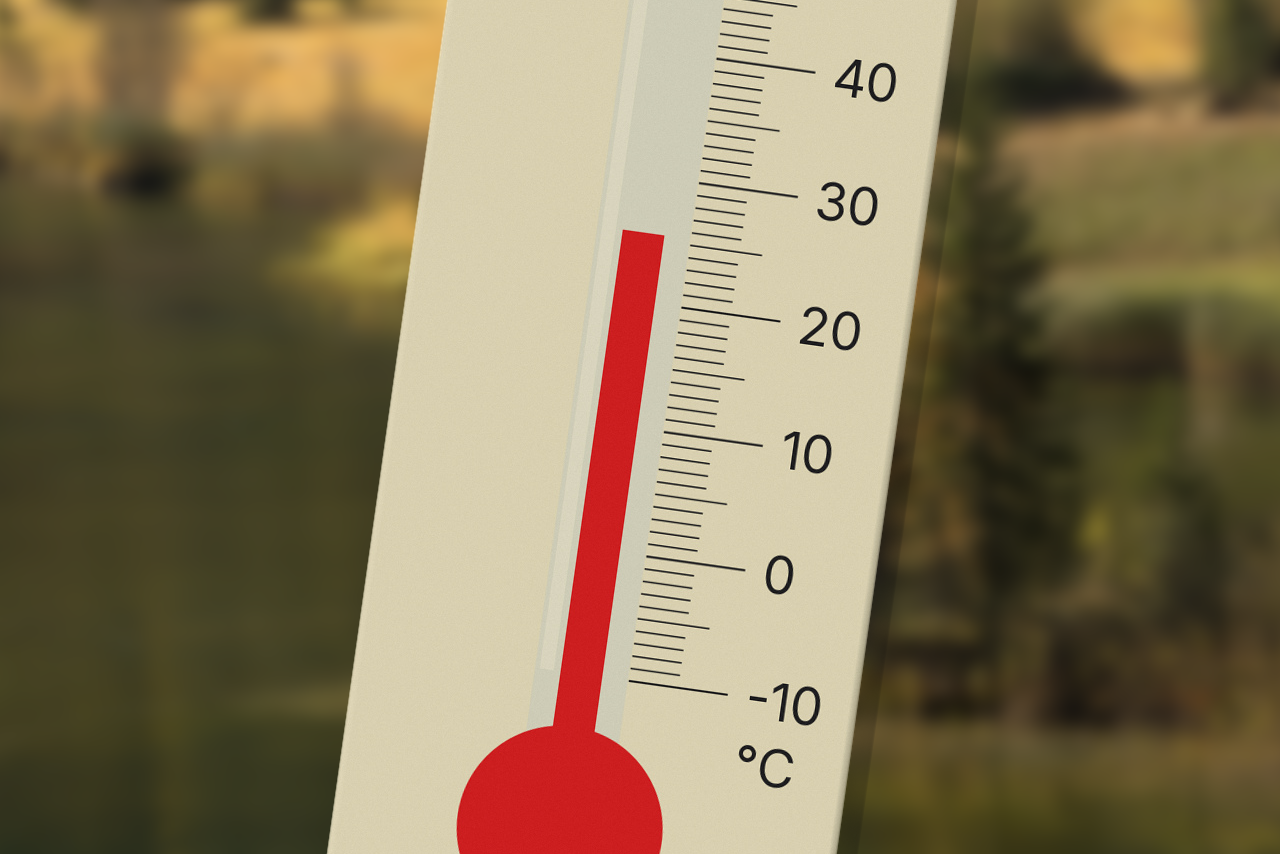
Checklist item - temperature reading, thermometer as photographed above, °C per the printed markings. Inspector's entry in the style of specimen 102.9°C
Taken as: 25.5°C
